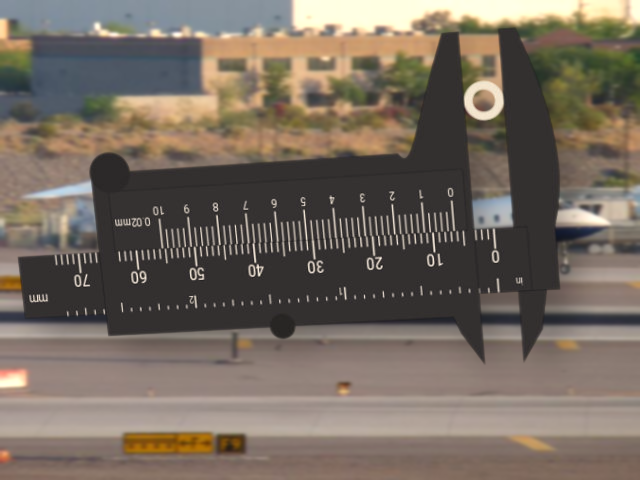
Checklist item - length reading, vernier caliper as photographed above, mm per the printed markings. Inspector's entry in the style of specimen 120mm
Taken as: 6.5mm
